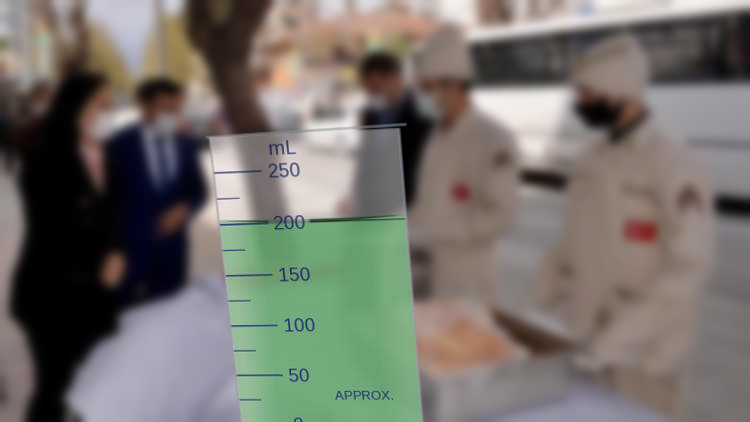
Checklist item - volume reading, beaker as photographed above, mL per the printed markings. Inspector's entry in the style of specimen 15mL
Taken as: 200mL
